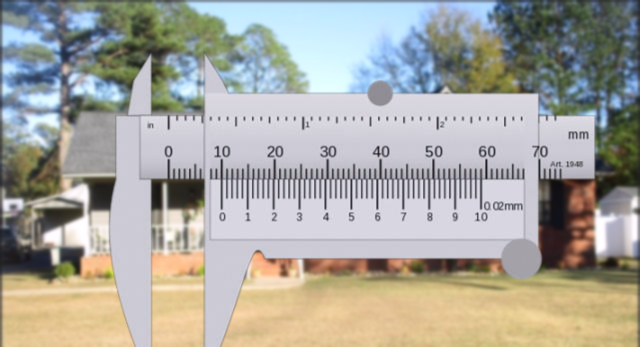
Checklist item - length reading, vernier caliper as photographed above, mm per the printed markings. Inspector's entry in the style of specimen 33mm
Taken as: 10.0mm
